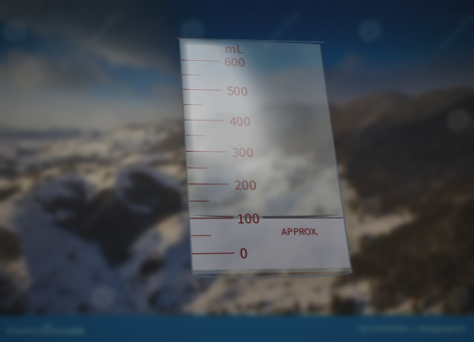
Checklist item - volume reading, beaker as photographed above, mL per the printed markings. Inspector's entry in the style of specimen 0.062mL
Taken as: 100mL
